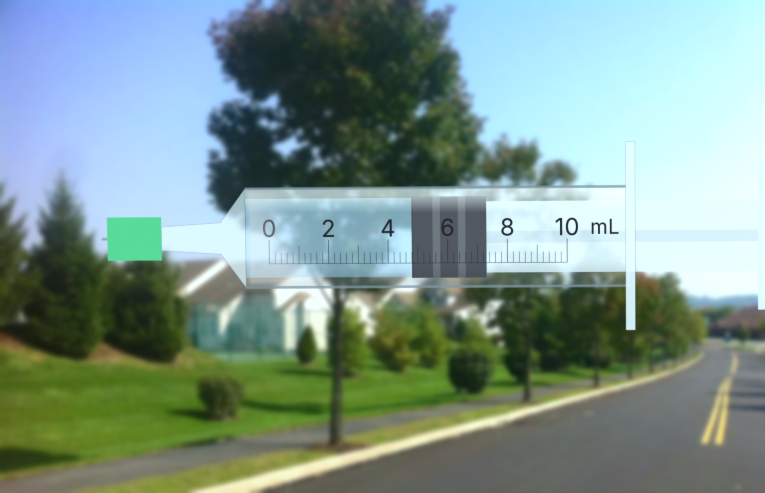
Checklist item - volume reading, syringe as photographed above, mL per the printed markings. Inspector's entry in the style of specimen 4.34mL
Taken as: 4.8mL
